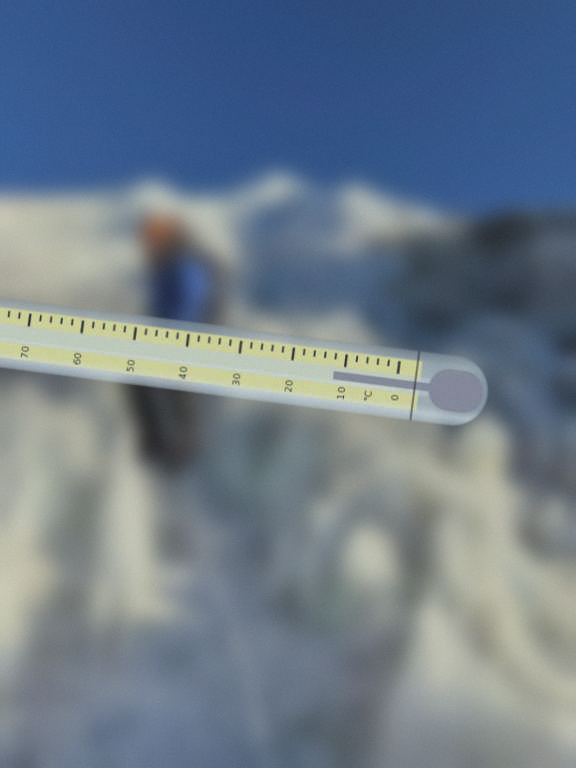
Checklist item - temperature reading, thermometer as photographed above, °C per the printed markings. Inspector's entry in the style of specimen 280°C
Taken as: 12°C
